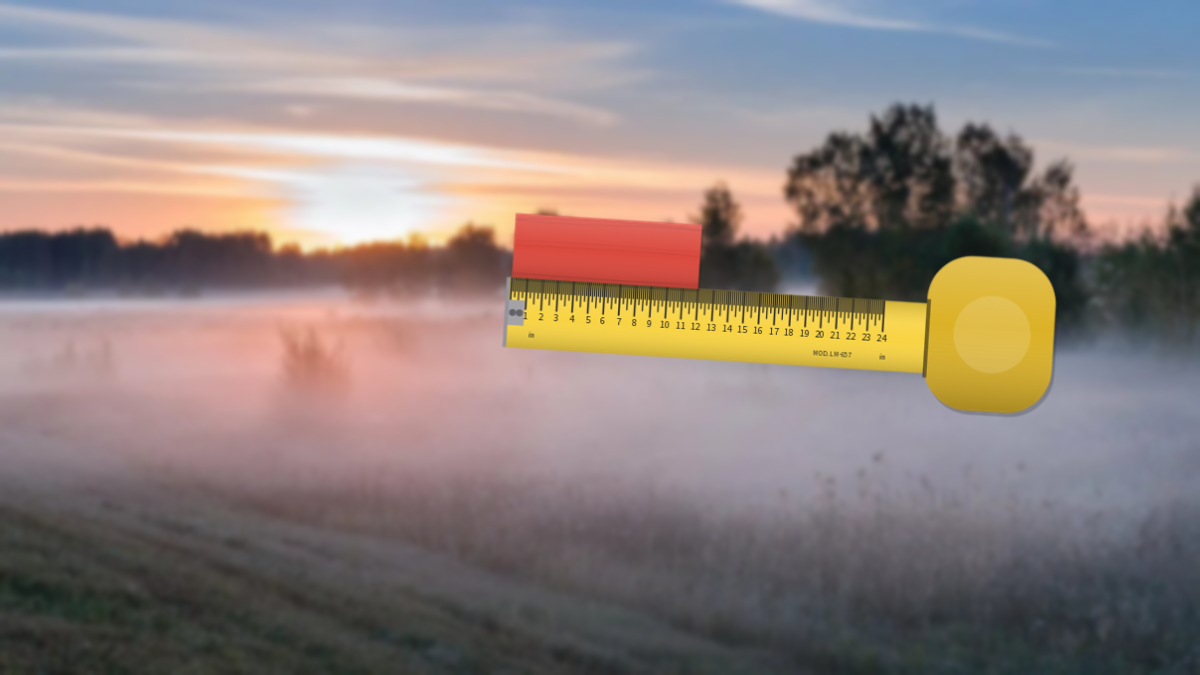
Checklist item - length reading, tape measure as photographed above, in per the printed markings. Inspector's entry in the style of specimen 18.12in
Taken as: 12in
